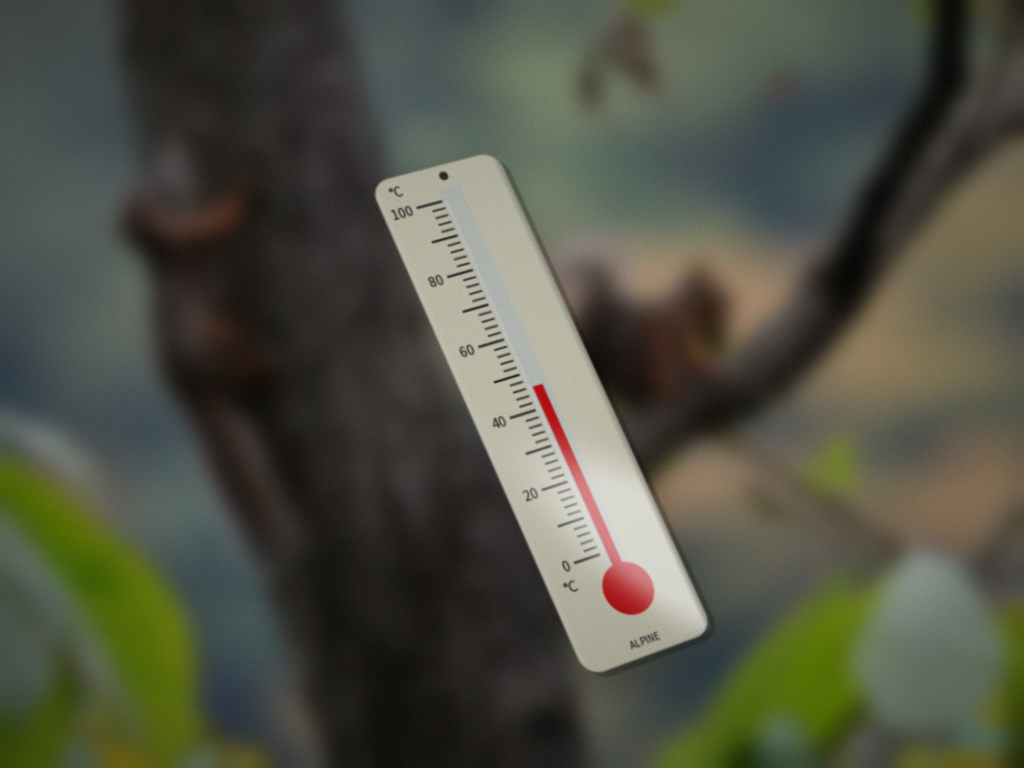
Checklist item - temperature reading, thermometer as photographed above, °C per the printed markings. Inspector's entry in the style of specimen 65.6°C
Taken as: 46°C
